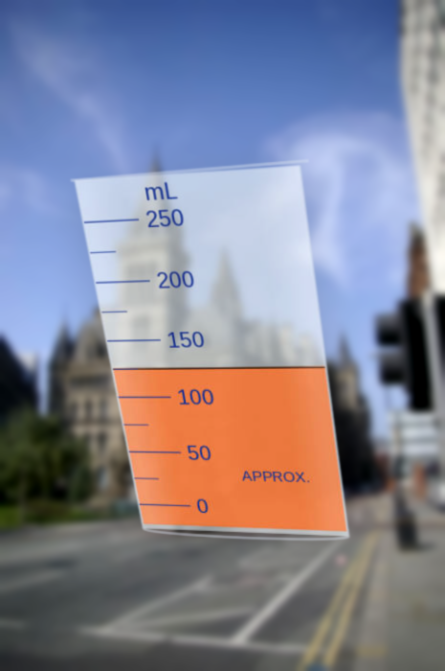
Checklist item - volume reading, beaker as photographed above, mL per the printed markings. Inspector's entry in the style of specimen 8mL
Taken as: 125mL
